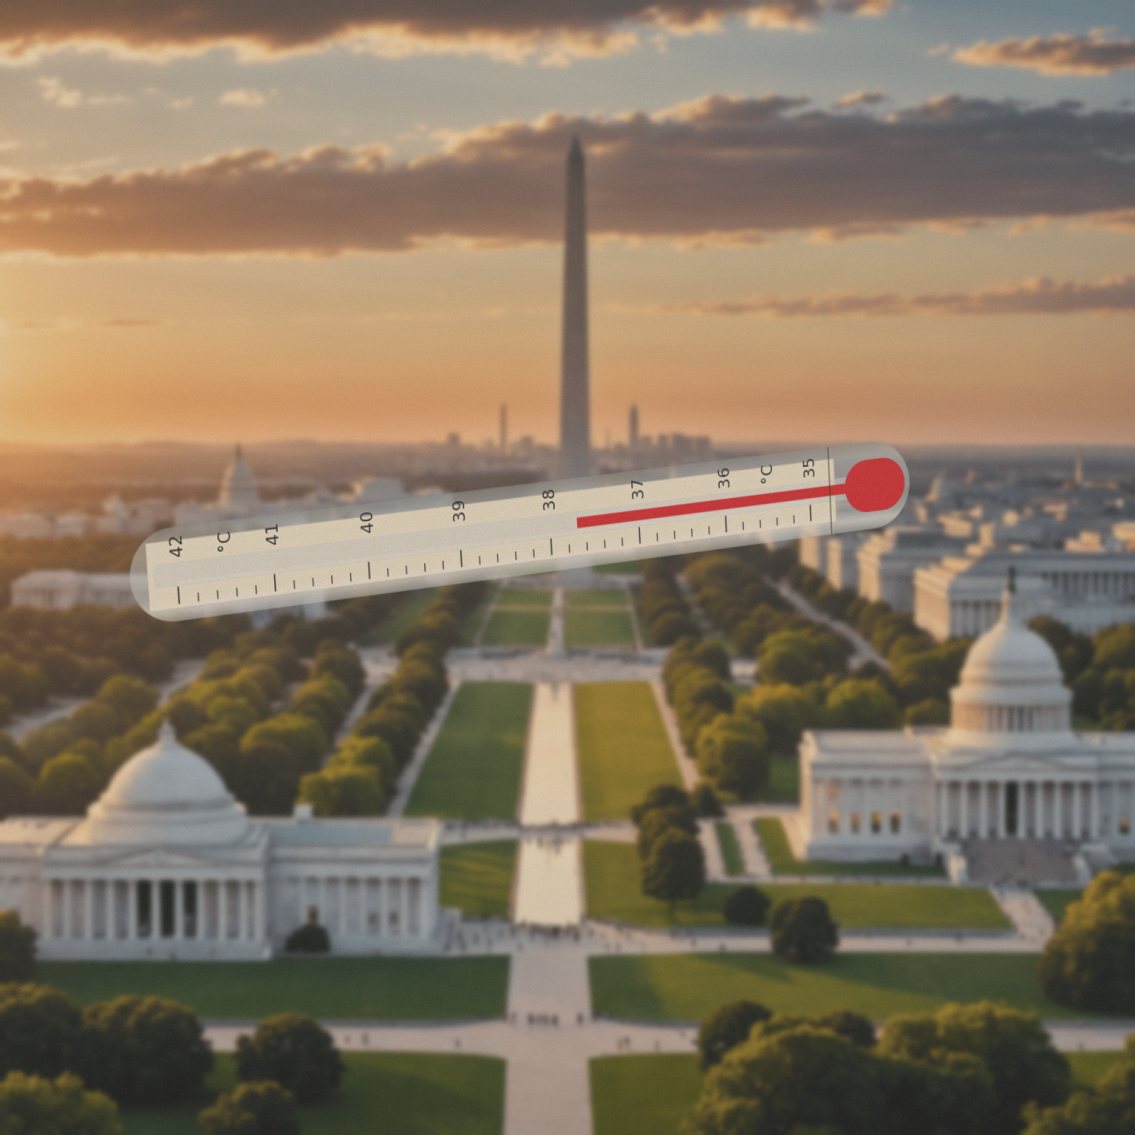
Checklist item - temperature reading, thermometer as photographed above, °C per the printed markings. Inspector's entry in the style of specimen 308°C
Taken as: 37.7°C
